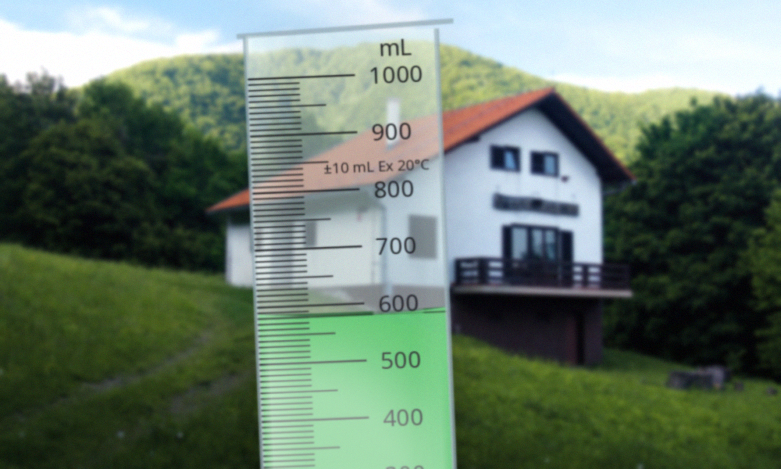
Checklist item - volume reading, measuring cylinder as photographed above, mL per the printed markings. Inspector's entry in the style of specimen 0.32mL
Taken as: 580mL
